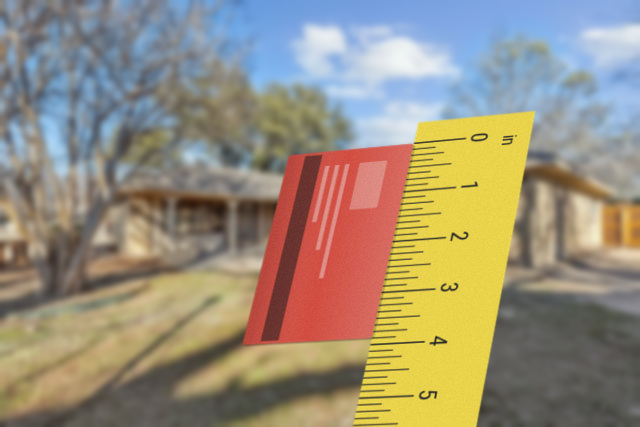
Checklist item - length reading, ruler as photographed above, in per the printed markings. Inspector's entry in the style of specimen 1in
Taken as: 3.875in
